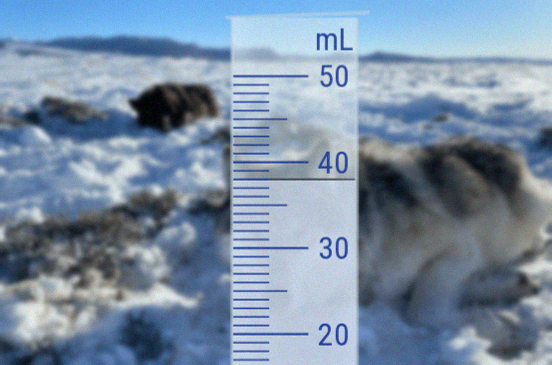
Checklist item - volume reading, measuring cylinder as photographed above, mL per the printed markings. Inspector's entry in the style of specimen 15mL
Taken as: 38mL
